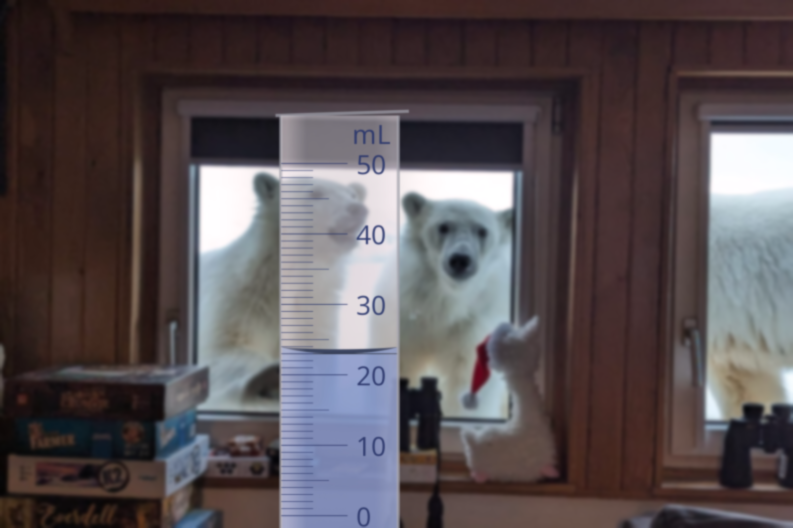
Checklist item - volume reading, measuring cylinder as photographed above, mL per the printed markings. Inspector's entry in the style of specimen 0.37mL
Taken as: 23mL
